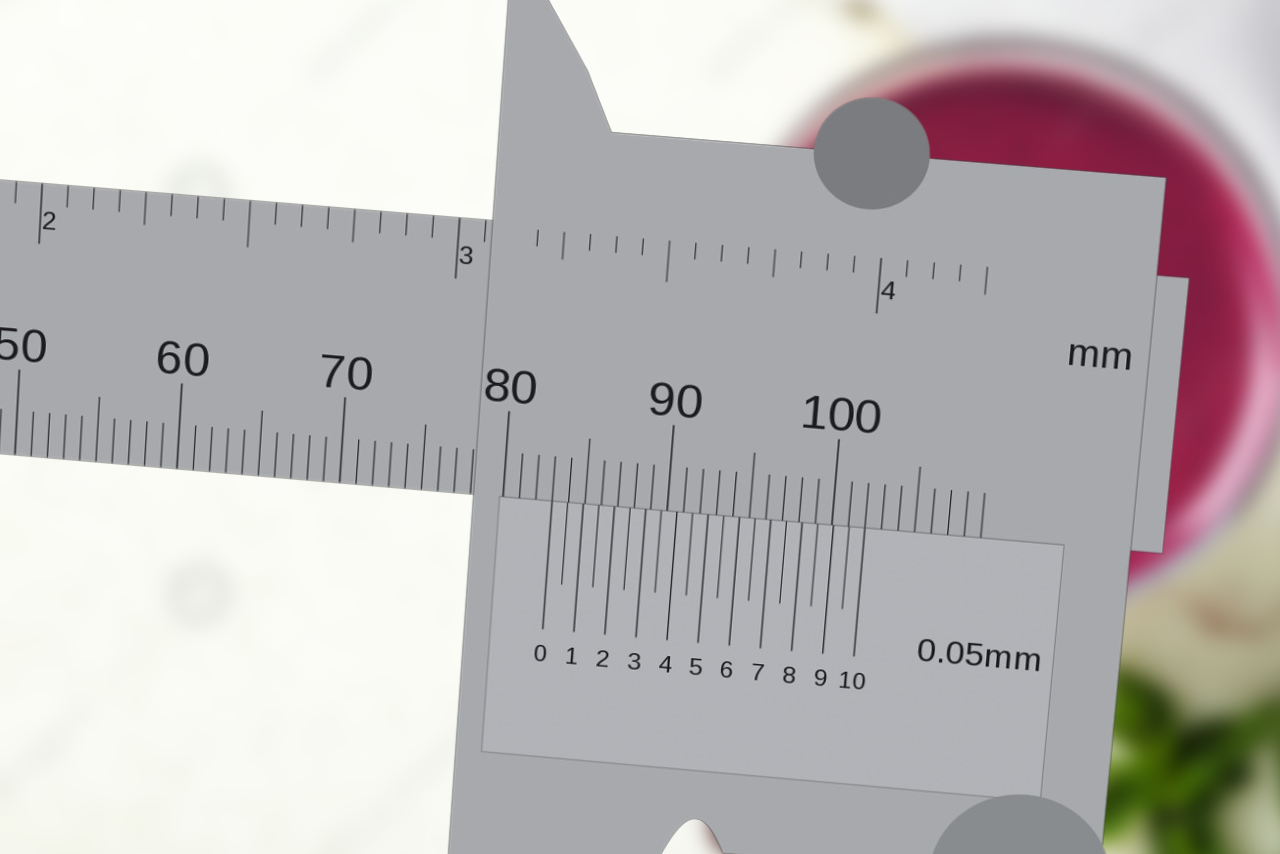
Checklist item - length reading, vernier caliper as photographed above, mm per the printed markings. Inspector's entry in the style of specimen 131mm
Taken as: 83.0mm
